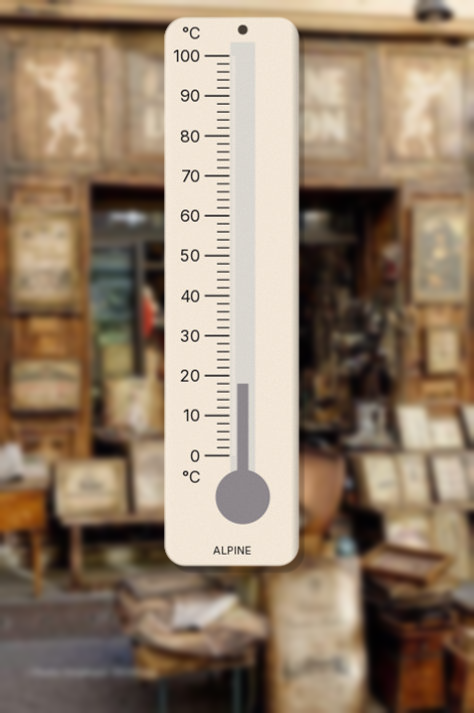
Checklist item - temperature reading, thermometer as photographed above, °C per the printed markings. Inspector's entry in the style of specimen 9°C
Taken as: 18°C
